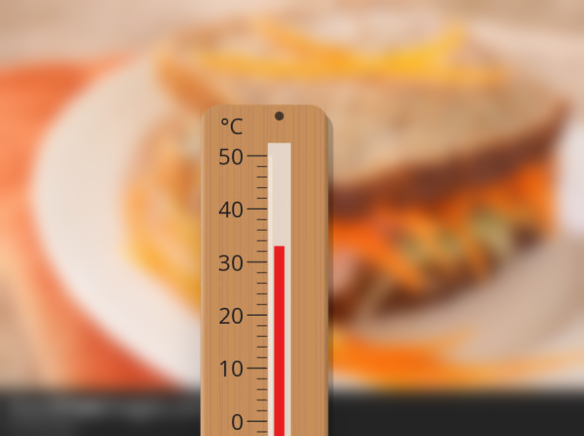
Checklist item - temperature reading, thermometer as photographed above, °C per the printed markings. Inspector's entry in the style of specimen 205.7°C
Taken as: 33°C
